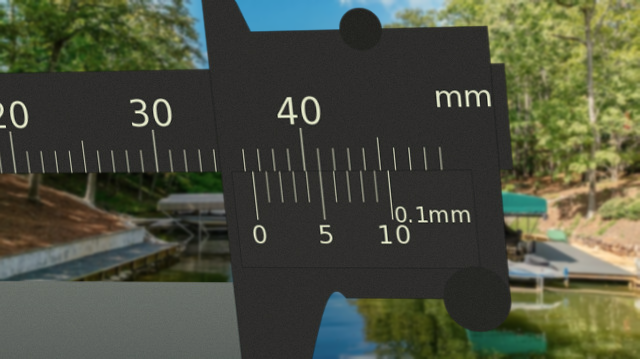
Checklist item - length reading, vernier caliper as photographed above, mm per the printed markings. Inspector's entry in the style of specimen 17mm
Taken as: 36.5mm
